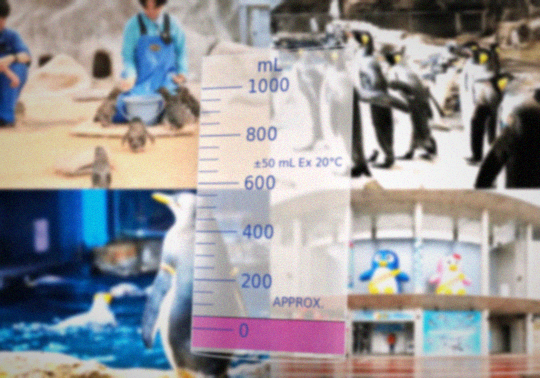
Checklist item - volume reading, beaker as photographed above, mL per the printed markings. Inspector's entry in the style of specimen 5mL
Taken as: 50mL
